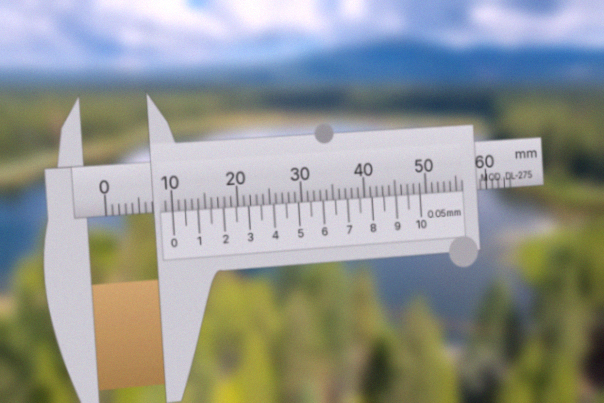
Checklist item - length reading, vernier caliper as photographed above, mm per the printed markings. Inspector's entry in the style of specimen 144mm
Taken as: 10.0mm
